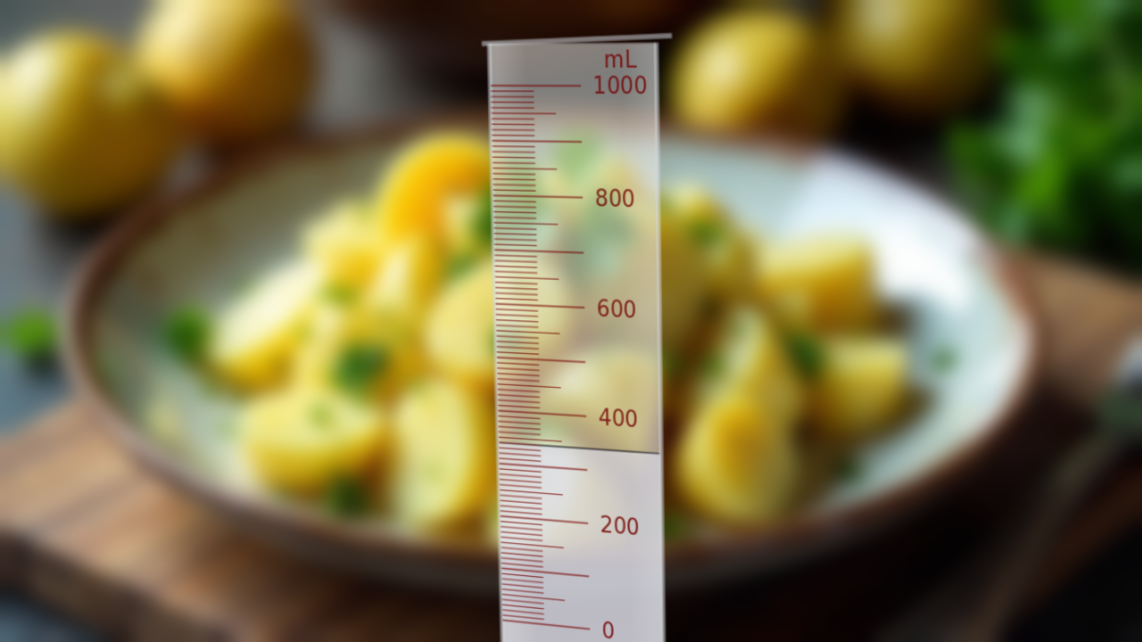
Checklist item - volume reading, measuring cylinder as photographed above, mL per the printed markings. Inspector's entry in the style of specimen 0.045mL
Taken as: 340mL
